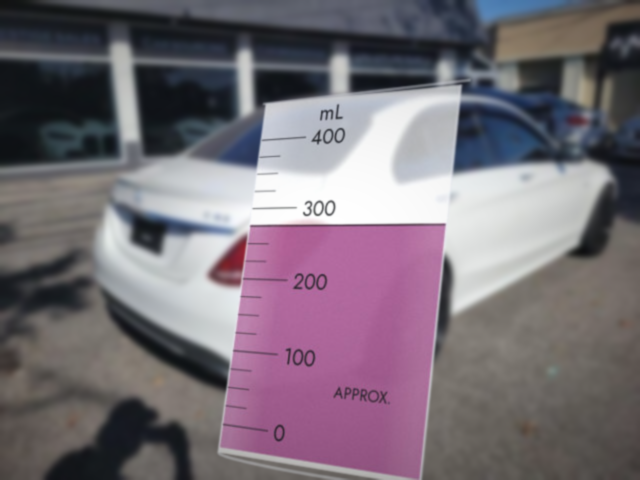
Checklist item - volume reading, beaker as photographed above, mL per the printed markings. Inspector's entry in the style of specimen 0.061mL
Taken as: 275mL
